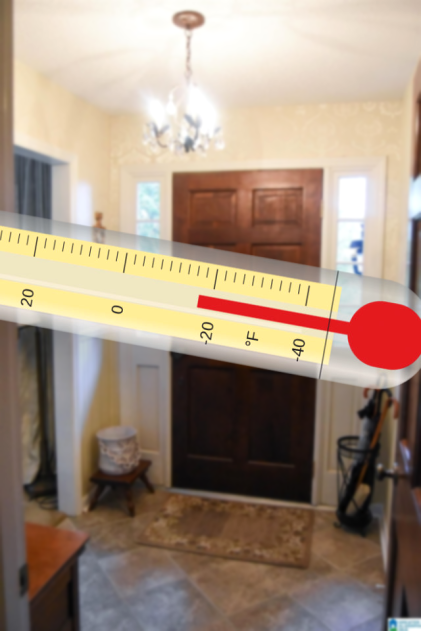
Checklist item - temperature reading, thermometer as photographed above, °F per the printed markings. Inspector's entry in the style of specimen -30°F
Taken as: -17°F
